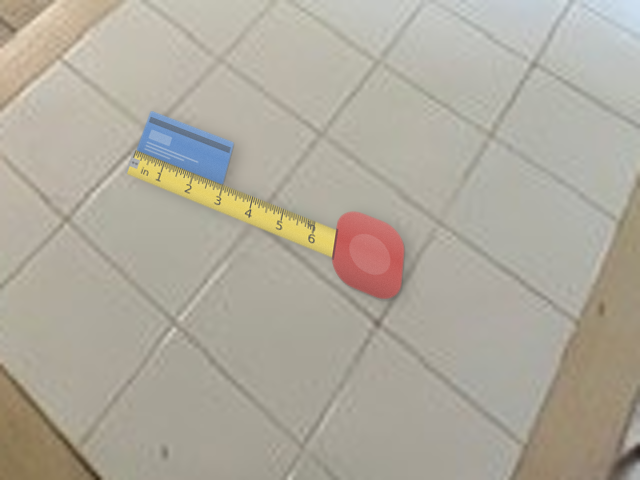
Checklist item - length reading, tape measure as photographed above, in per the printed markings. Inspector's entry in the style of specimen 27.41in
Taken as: 3in
